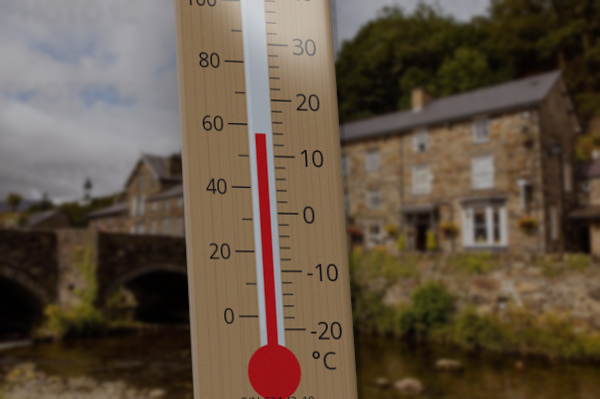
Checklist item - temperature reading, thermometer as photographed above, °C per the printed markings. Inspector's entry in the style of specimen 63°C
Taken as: 14°C
